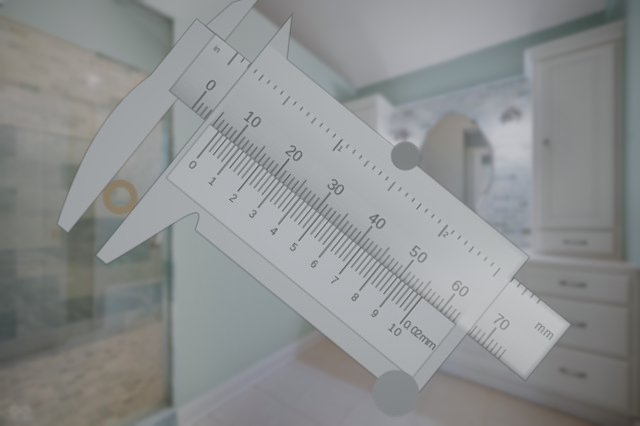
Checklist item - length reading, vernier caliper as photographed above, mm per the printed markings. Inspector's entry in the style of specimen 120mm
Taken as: 6.6mm
